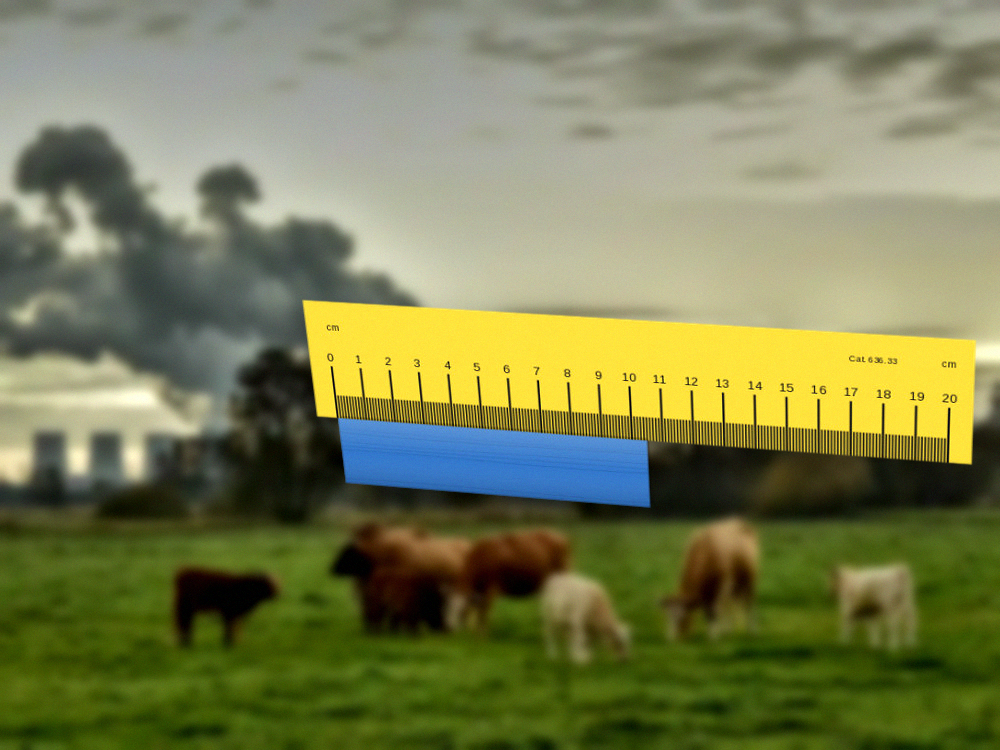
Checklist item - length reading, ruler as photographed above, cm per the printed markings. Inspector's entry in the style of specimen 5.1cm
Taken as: 10.5cm
